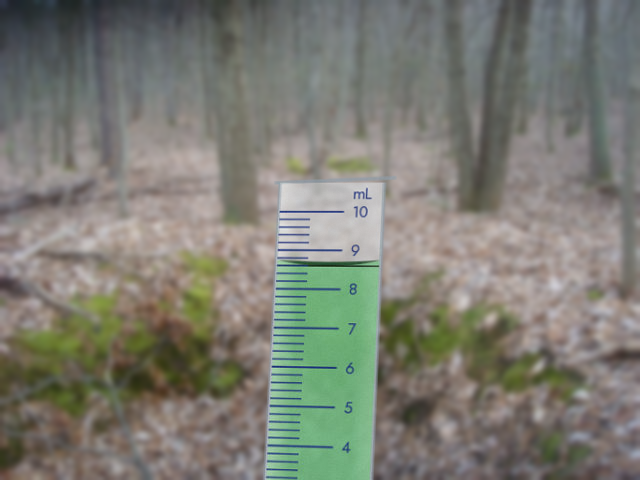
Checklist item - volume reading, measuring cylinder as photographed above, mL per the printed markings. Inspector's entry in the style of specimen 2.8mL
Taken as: 8.6mL
